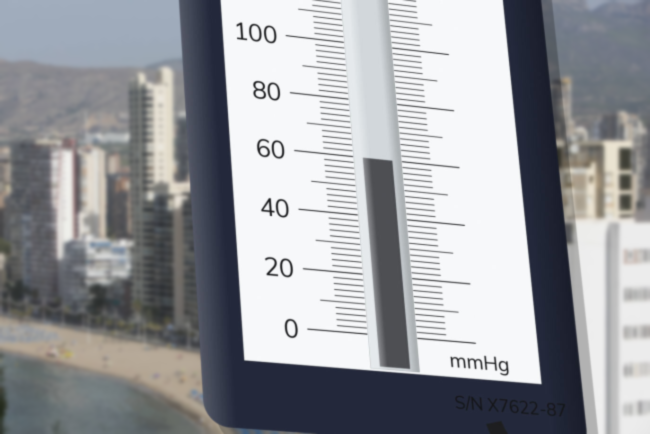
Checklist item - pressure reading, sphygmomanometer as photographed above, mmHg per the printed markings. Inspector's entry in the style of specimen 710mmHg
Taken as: 60mmHg
